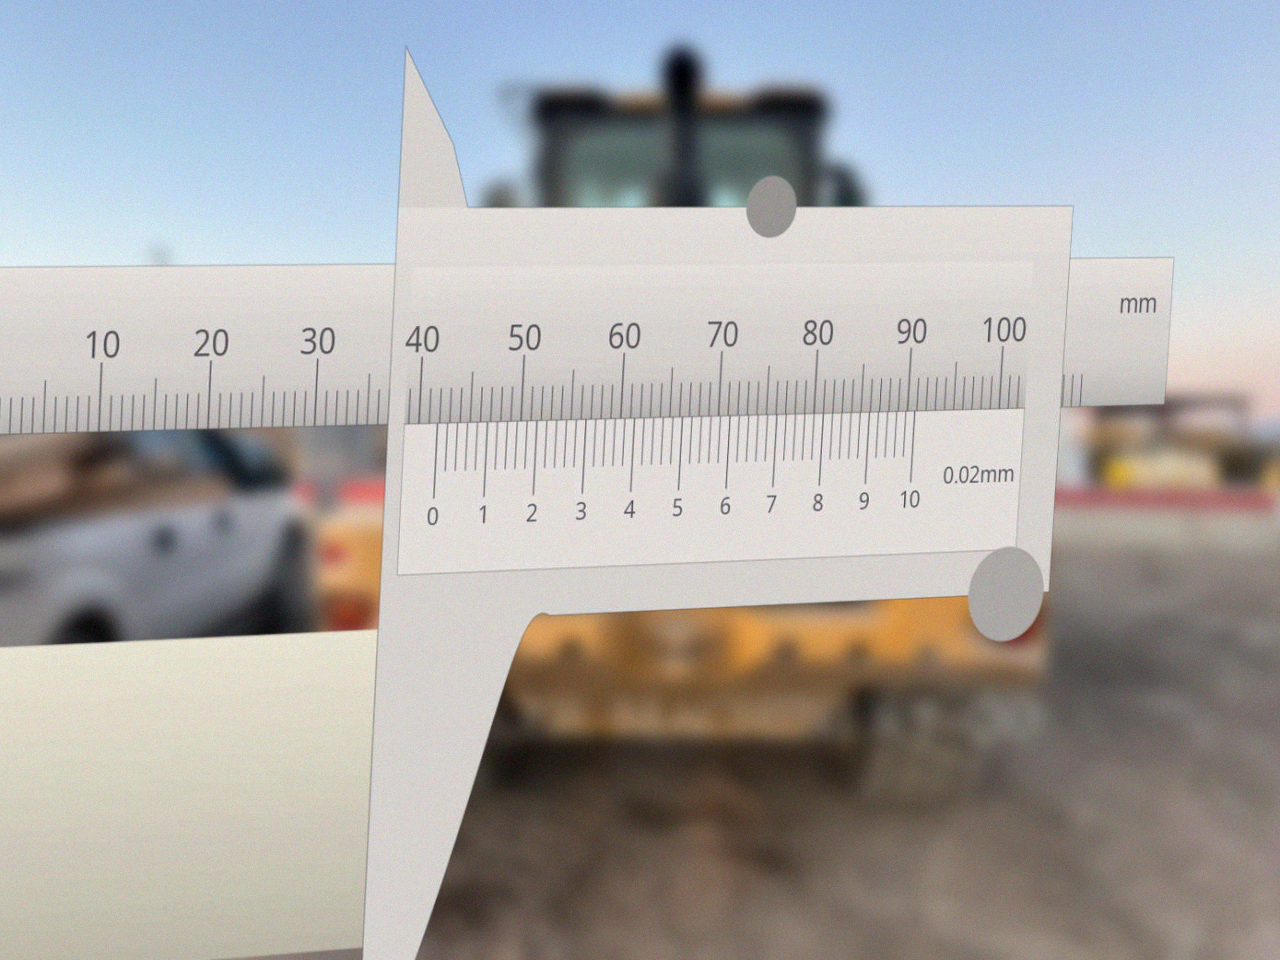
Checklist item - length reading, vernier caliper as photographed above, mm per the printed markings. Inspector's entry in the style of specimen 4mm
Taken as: 41.8mm
